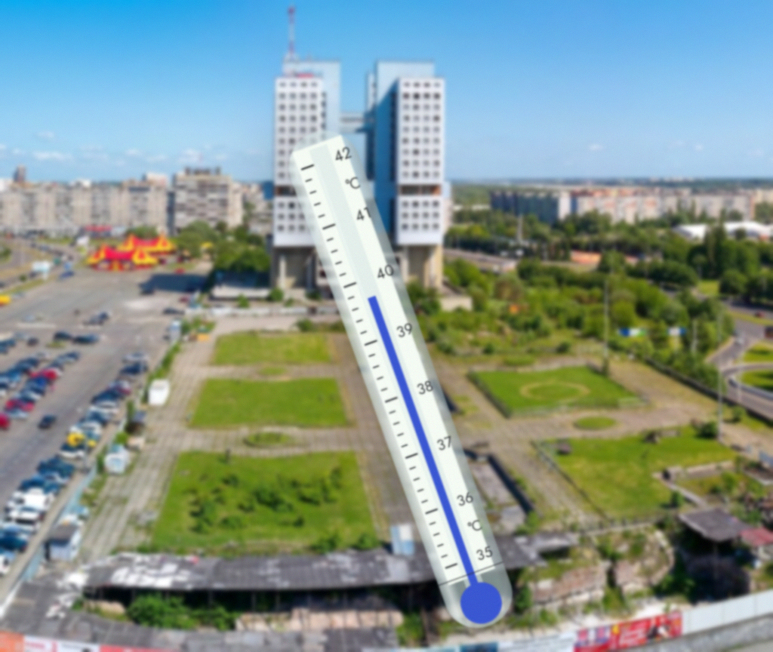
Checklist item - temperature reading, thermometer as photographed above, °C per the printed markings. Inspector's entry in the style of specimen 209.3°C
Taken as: 39.7°C
